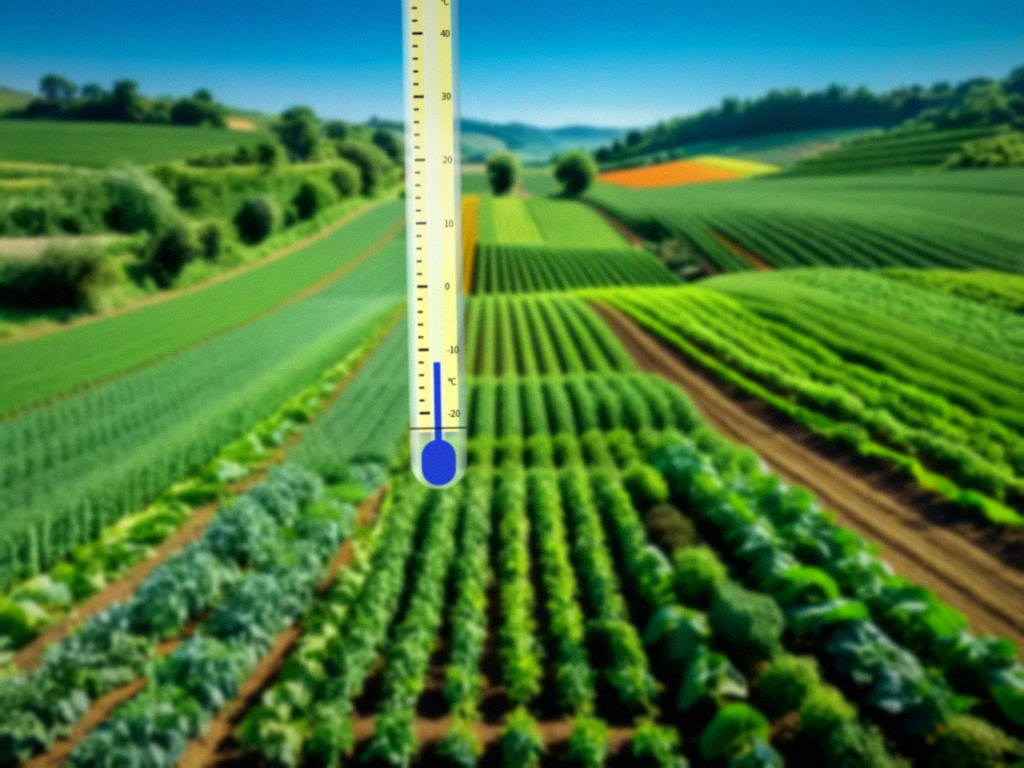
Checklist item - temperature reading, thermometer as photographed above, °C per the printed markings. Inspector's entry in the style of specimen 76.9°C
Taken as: -12°C
